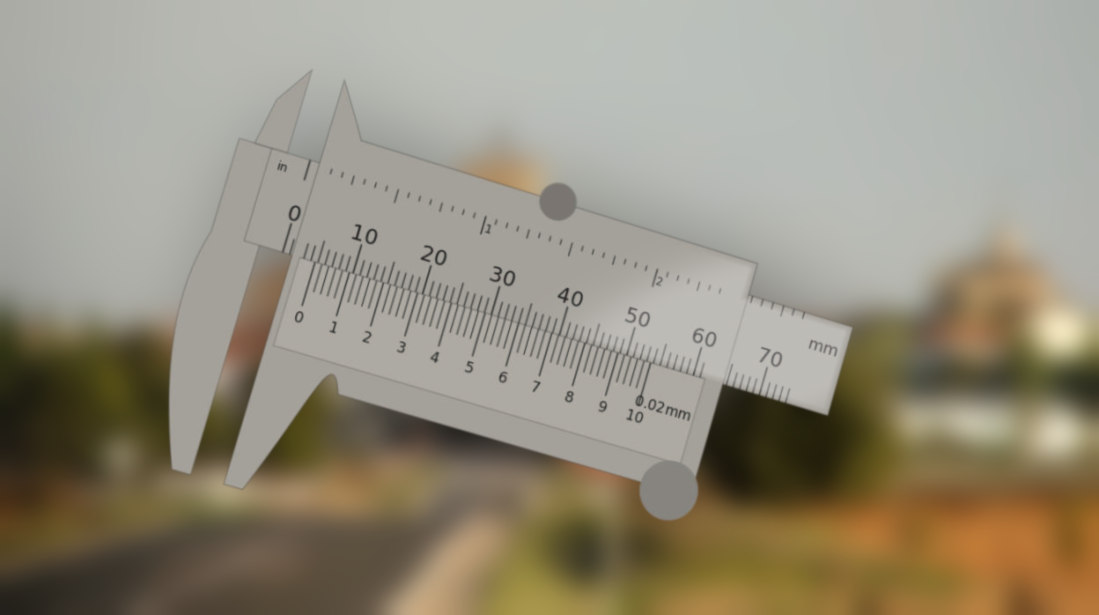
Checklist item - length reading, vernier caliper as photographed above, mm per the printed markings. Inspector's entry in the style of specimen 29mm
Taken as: 4.6mm
